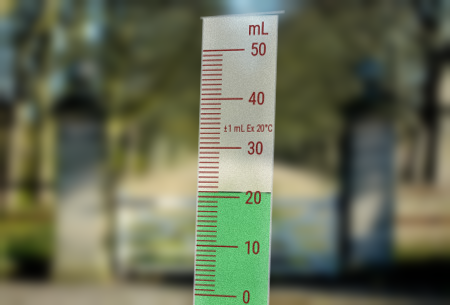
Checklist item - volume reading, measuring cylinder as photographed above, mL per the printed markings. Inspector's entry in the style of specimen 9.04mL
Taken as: 21mL
